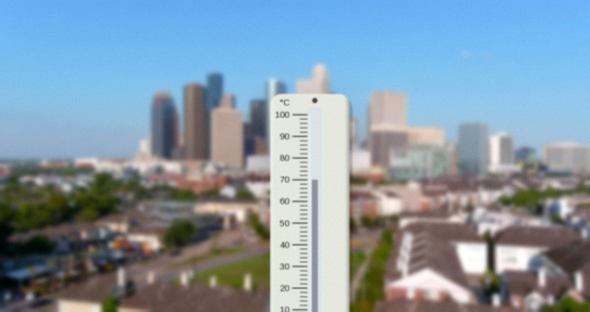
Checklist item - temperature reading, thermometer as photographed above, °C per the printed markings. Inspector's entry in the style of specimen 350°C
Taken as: 70°C
